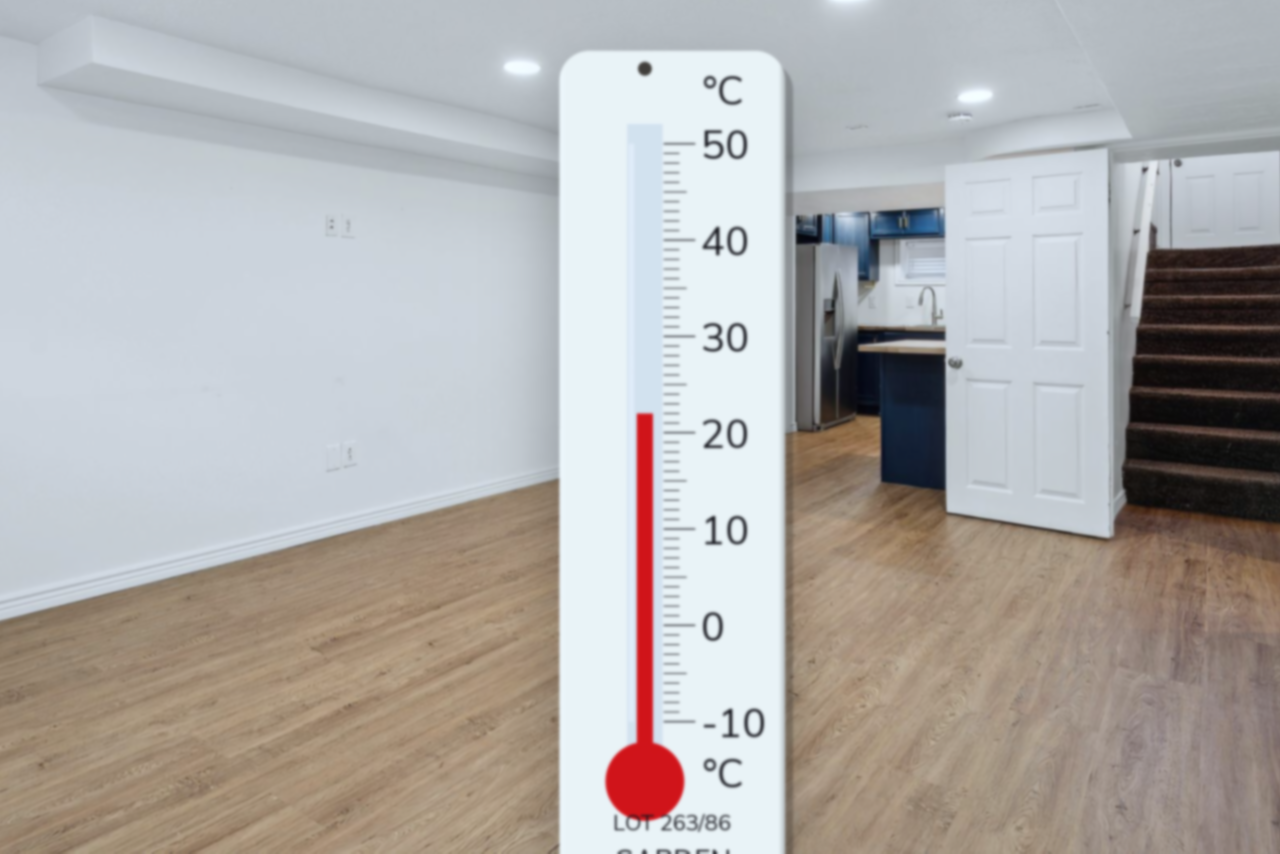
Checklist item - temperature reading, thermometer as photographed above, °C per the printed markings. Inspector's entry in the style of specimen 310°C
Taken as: 22°C
